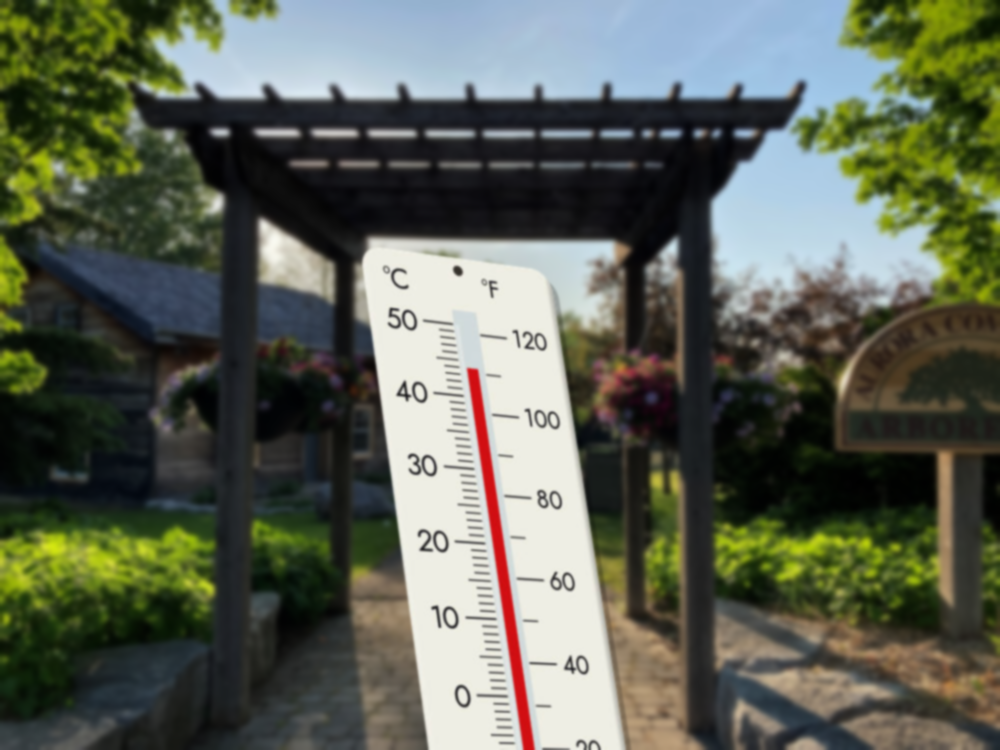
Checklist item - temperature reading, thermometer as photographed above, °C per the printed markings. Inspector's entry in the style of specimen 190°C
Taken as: 44°C
